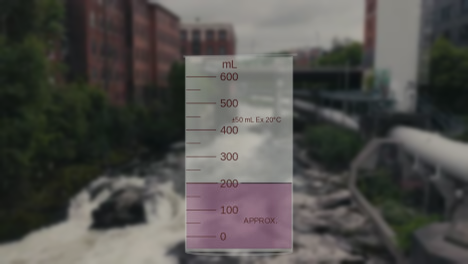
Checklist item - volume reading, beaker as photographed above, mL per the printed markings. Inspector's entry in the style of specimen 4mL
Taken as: 200mL
